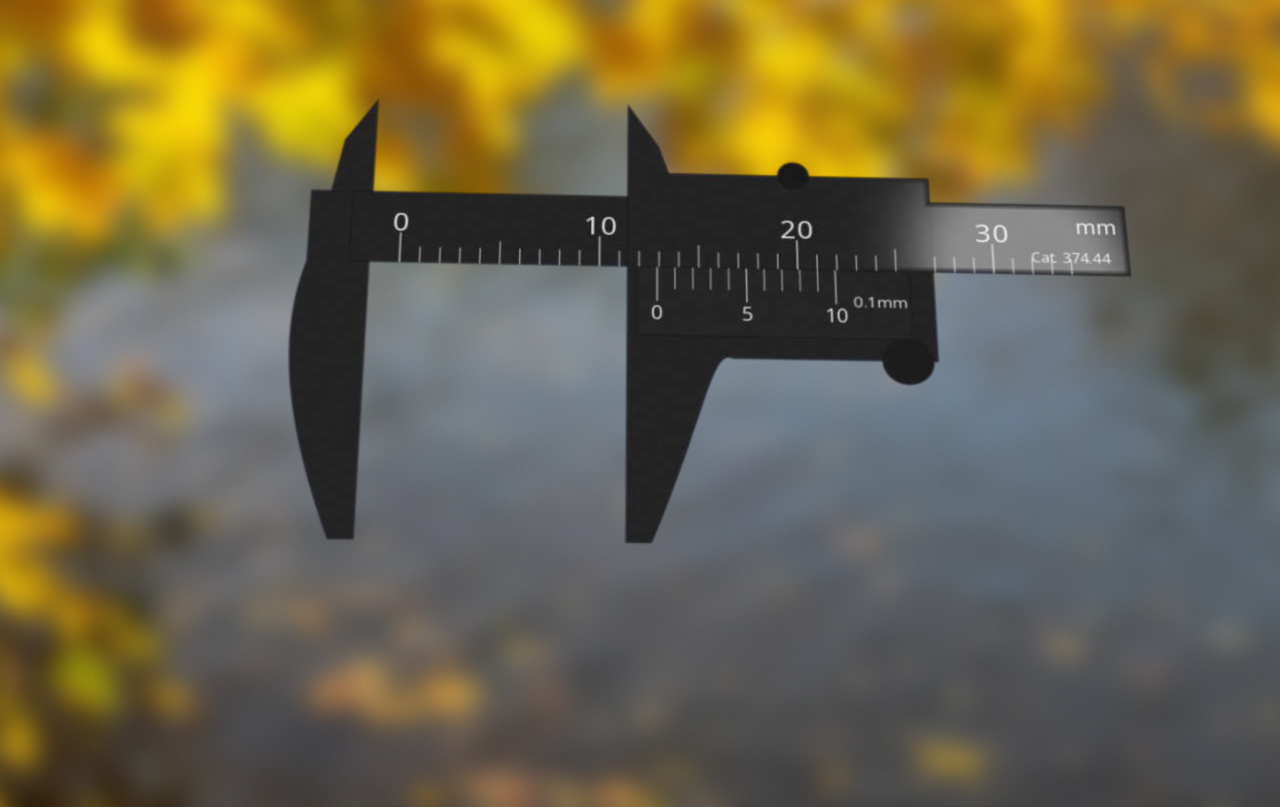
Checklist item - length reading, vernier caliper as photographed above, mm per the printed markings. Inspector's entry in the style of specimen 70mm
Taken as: 12.9mm
